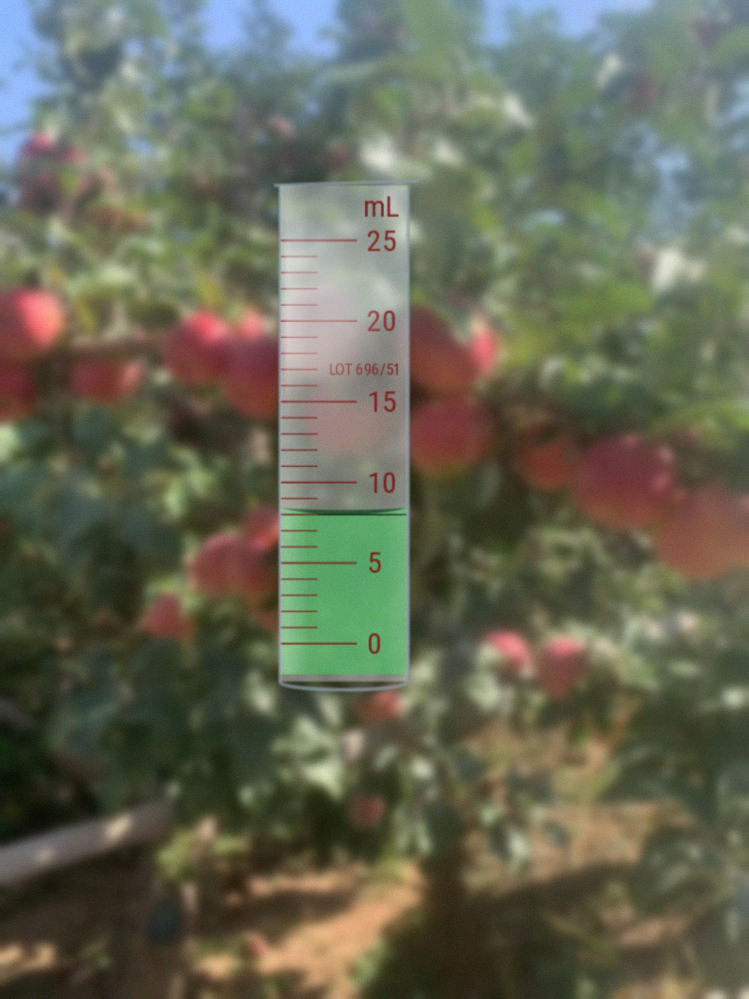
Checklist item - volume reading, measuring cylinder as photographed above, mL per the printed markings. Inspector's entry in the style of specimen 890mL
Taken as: 8mL
